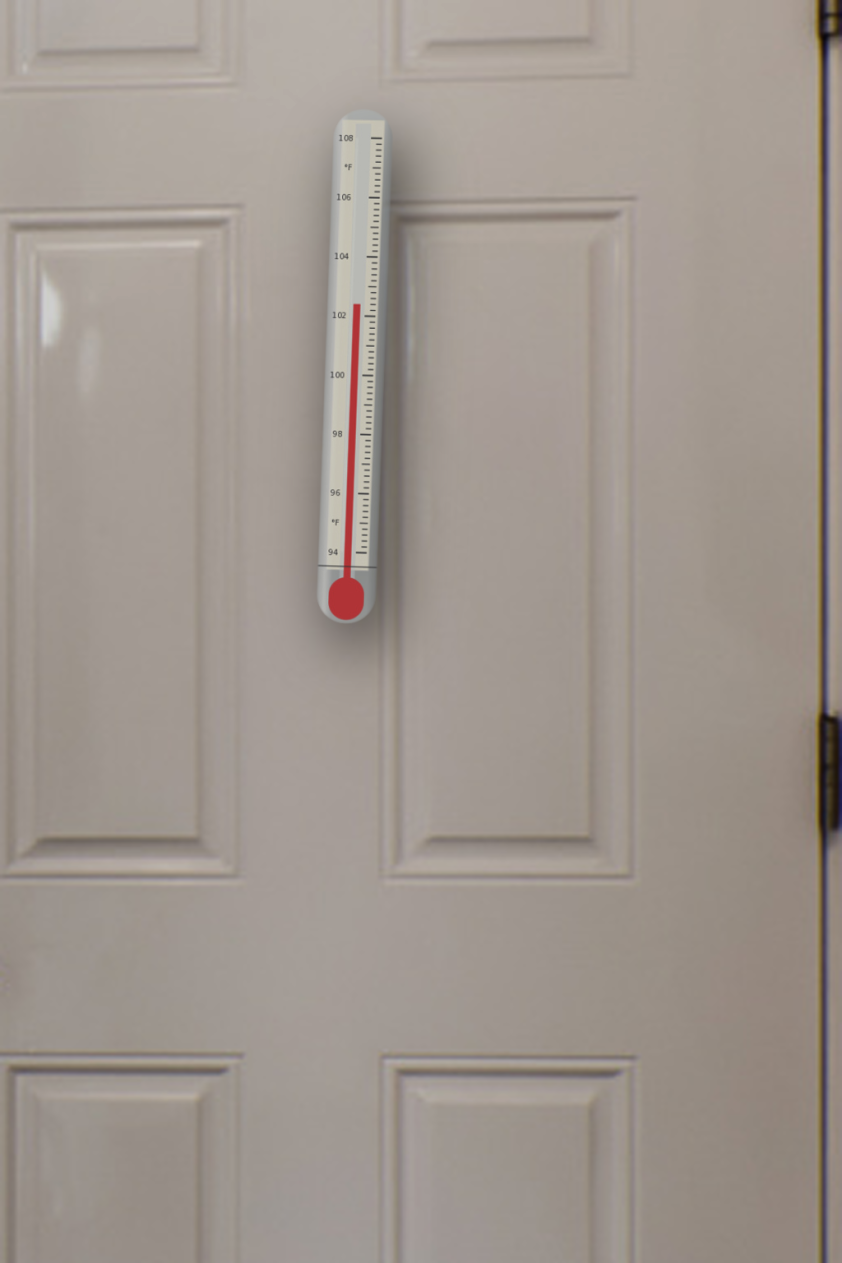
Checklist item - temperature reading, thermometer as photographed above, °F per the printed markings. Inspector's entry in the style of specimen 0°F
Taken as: 102.4°F
